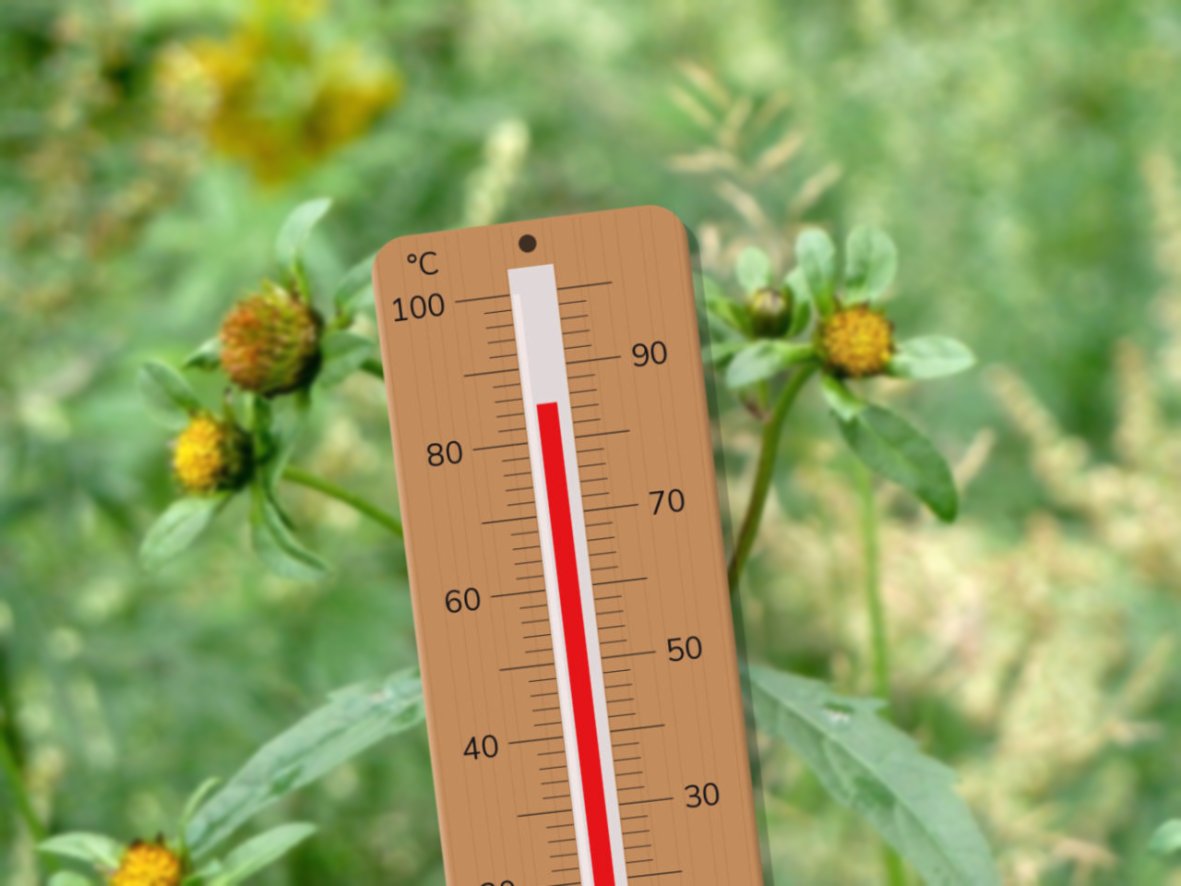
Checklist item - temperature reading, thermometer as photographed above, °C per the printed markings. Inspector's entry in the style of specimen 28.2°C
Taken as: 85°C
